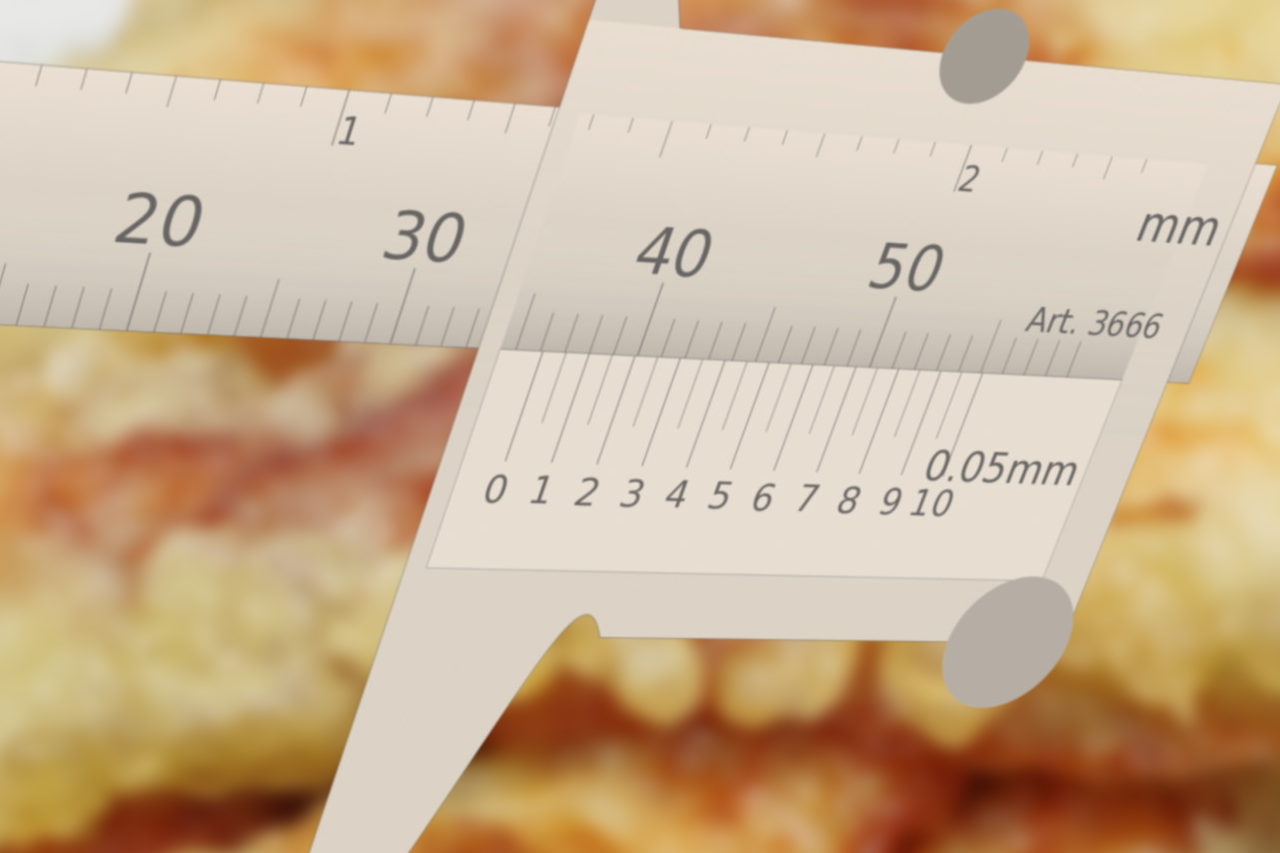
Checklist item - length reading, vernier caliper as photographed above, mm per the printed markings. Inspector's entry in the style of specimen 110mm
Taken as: 36.1mm
